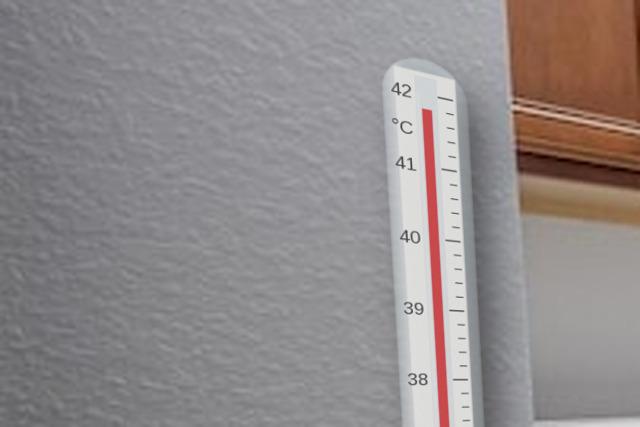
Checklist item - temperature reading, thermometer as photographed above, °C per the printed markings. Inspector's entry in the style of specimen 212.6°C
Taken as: 41.8°C
